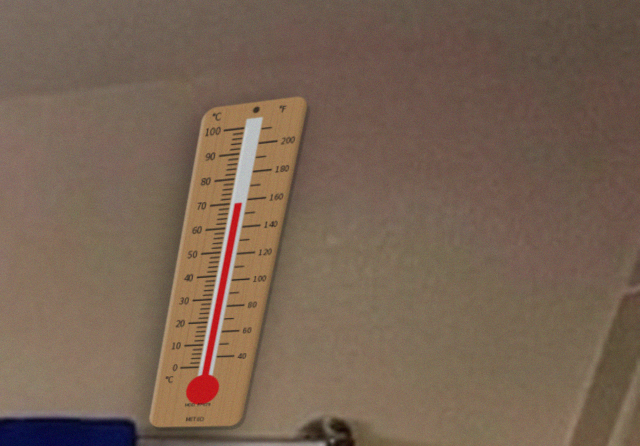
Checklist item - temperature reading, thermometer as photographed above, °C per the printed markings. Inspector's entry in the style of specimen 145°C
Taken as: 70°C
